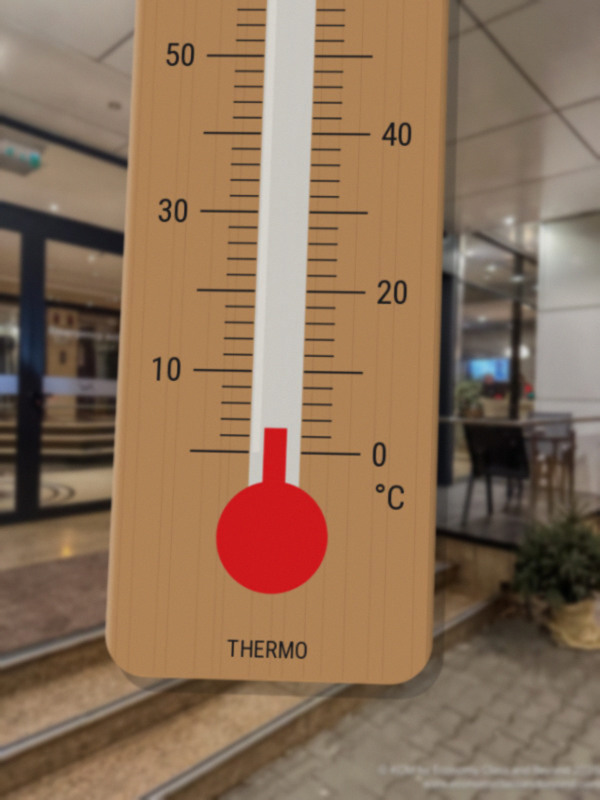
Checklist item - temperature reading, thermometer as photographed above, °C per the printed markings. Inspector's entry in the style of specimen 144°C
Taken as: 3°C
